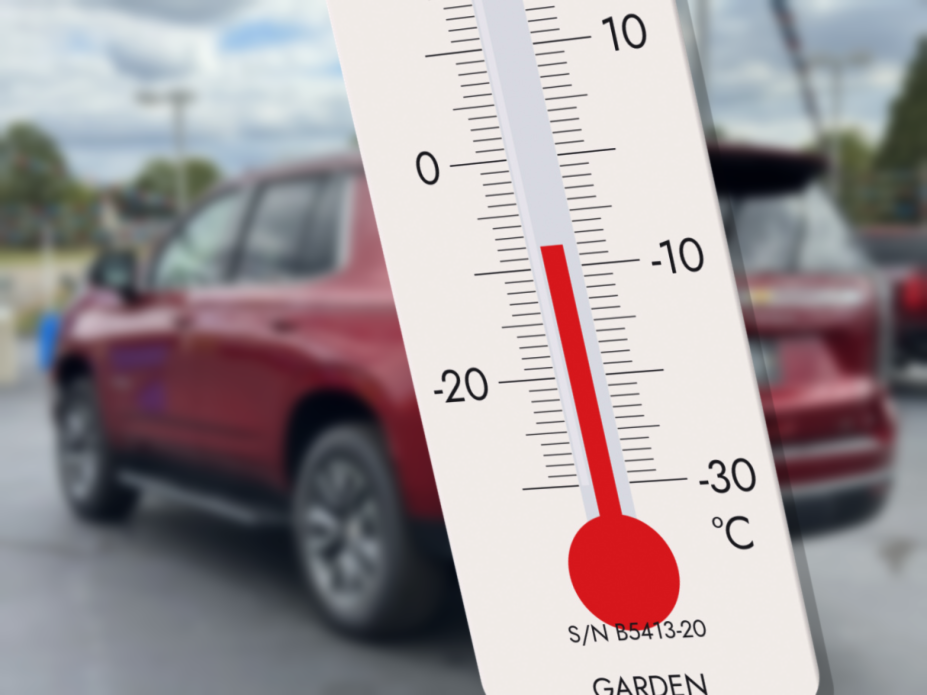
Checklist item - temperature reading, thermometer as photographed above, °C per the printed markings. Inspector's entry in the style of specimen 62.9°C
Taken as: -8°C
